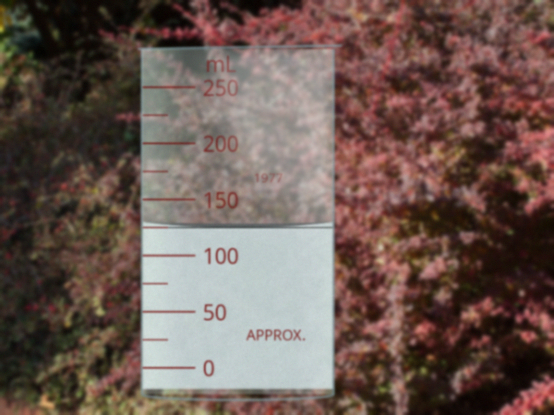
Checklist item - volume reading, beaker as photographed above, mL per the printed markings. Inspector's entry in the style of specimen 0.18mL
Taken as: 125mL
